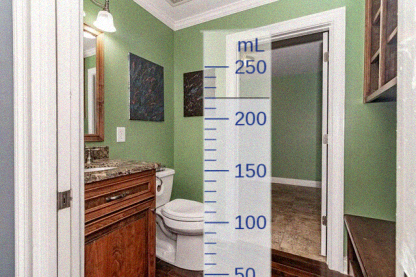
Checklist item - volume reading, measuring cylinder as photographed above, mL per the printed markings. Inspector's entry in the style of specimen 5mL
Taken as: 220mL
